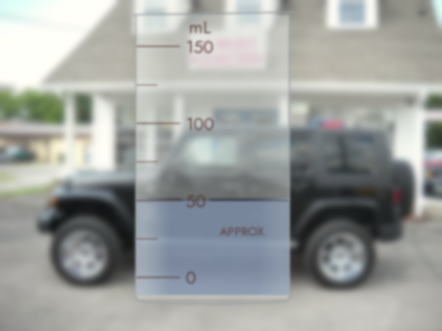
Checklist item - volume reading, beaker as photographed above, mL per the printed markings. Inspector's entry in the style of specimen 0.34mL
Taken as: 50mL
